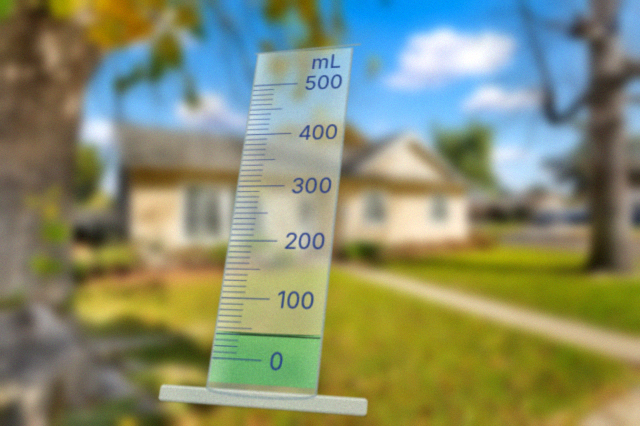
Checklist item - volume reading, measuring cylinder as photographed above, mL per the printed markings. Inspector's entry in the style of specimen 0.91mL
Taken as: 40mL
